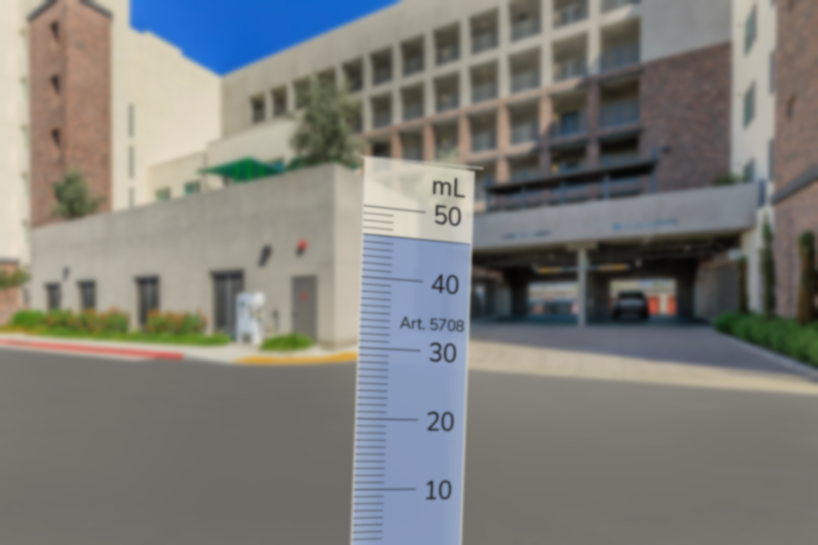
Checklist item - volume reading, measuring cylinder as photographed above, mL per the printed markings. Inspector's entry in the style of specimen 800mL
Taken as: 46mL
